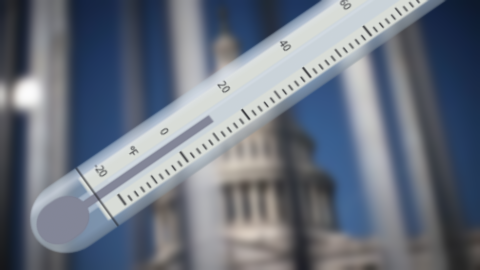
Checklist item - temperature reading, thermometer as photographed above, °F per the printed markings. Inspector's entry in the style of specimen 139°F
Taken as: 12°F
